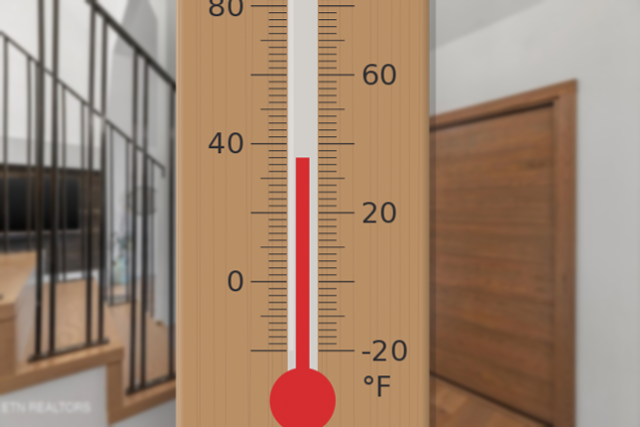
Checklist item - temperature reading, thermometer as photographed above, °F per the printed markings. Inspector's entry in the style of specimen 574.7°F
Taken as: 36°F
